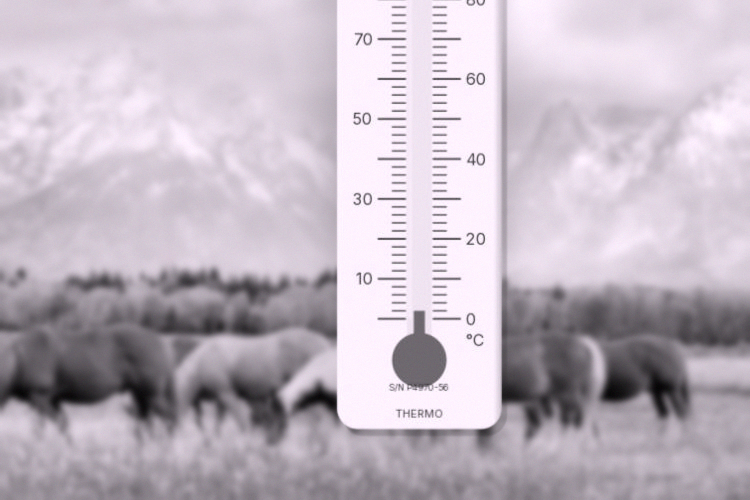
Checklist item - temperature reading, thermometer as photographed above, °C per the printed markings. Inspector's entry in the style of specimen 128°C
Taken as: 2°C
